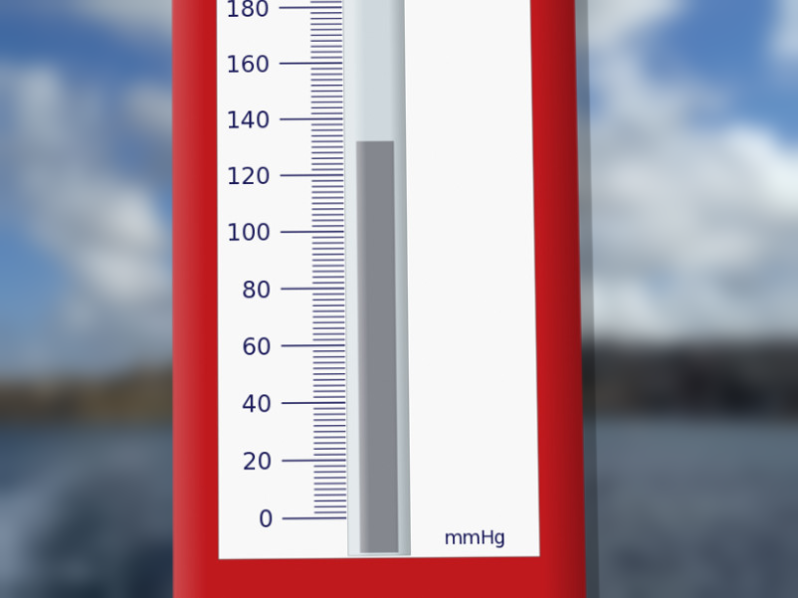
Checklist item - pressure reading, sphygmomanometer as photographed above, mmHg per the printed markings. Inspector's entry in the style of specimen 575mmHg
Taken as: 132mmHg
